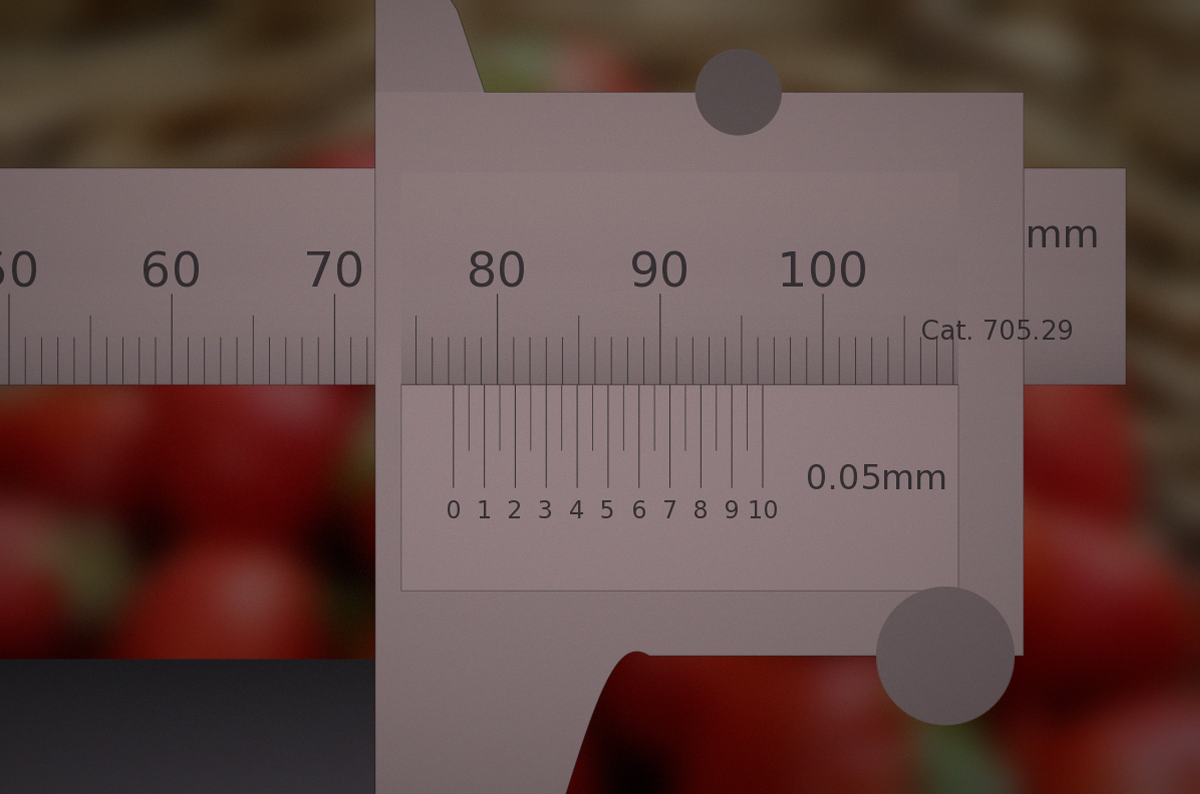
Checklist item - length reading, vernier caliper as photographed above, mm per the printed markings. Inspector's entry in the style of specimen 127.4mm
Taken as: 77.3mm
